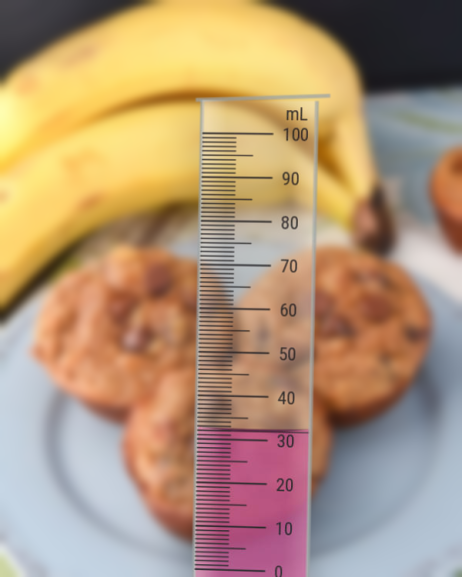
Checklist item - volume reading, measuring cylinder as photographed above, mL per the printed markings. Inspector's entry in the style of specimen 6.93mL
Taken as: 32mL
